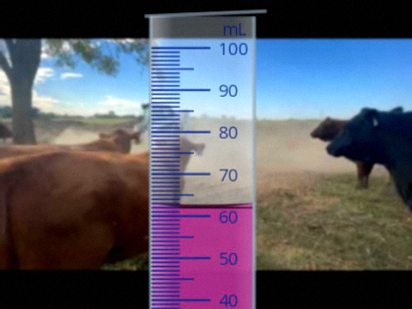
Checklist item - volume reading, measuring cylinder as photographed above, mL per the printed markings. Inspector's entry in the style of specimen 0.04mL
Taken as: 62mL
